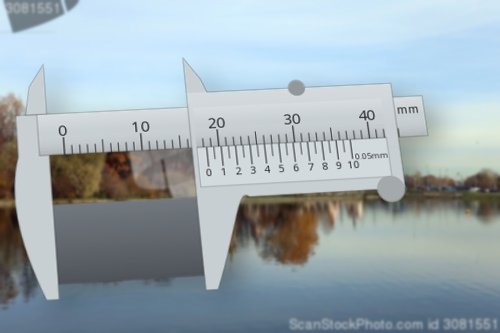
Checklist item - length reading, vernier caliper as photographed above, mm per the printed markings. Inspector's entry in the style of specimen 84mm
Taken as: 18.4mm
